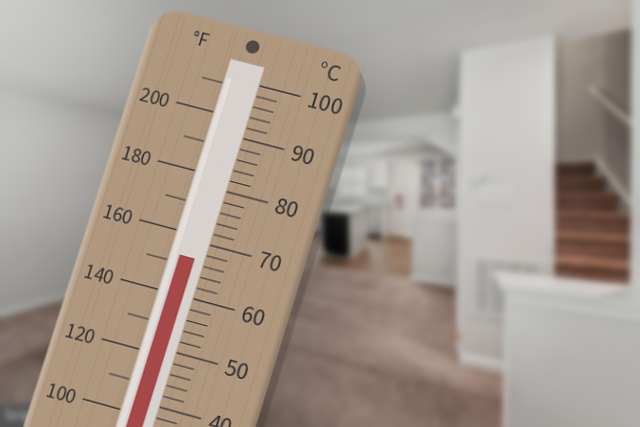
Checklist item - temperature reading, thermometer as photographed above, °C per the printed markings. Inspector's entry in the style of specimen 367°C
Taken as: 67°C
